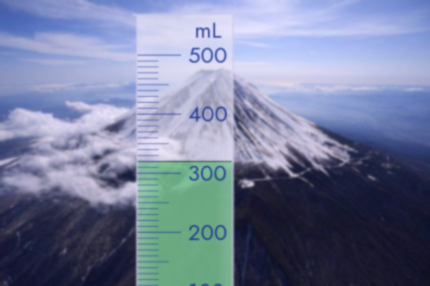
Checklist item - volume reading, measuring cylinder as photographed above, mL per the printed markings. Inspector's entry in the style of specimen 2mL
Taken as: 320mL
